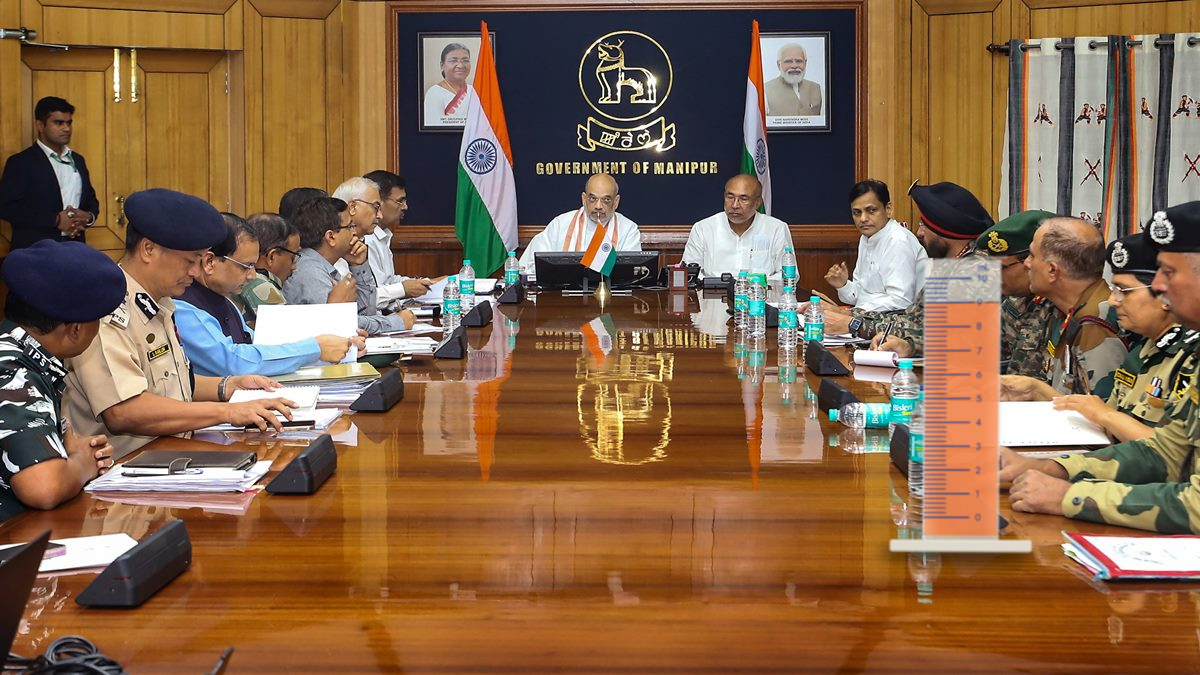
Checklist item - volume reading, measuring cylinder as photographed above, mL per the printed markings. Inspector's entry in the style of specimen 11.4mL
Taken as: 9mL
